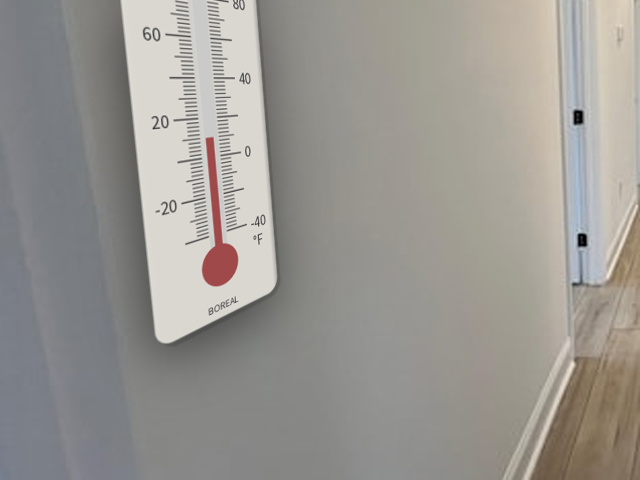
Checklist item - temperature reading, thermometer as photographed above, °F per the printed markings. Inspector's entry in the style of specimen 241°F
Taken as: 10°F
